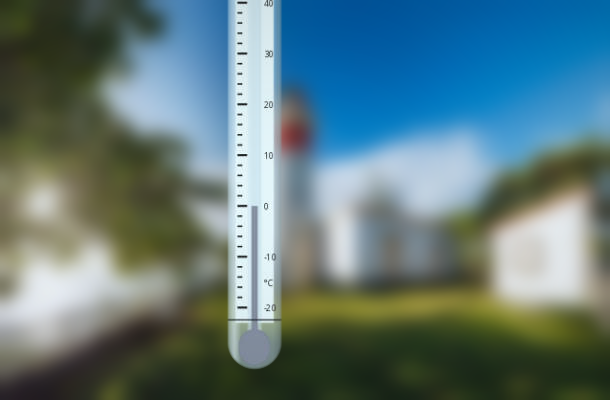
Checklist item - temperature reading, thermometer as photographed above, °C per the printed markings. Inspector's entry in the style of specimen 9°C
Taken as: 0°C
